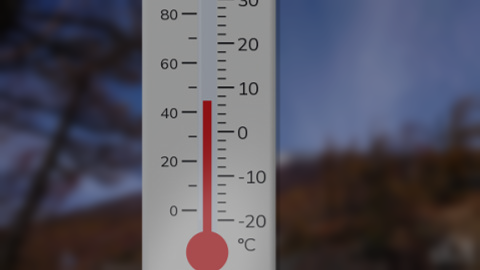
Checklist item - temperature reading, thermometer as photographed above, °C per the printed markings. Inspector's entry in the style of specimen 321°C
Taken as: 7°C
